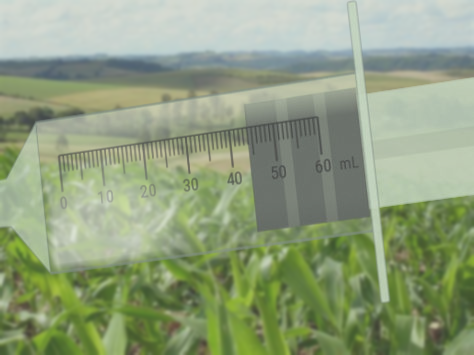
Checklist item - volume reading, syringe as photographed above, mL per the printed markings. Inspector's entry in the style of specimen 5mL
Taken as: 44mL
